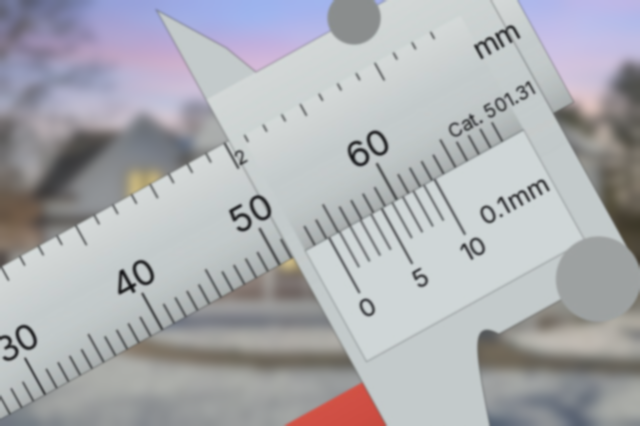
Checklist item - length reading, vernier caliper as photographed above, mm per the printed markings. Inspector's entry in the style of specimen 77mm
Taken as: 54.2mm
